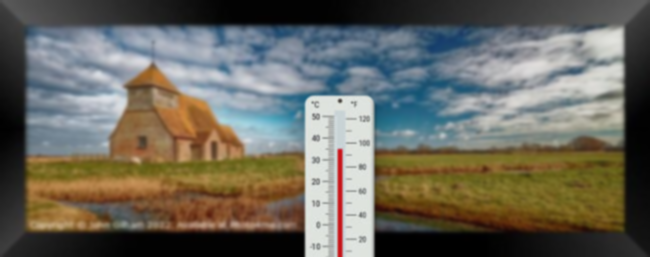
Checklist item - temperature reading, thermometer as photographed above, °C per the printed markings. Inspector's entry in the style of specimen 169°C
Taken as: 35°C
